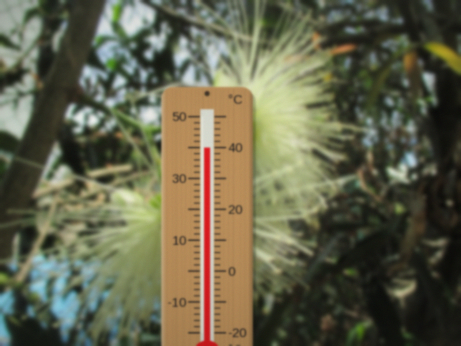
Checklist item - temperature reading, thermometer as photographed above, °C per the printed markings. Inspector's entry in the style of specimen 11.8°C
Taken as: 40°C
